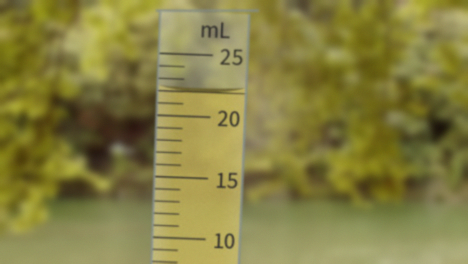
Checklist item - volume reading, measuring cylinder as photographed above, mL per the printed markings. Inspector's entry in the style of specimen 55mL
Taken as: 22mL
